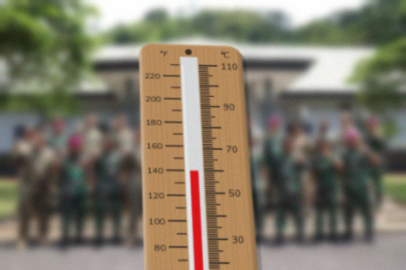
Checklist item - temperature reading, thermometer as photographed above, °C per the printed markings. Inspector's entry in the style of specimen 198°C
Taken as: 60°C
